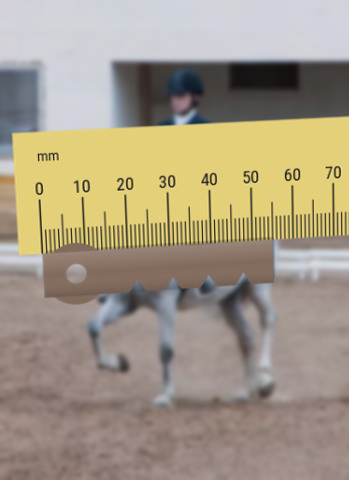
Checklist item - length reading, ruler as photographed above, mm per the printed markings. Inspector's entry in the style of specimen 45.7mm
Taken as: 55mm
